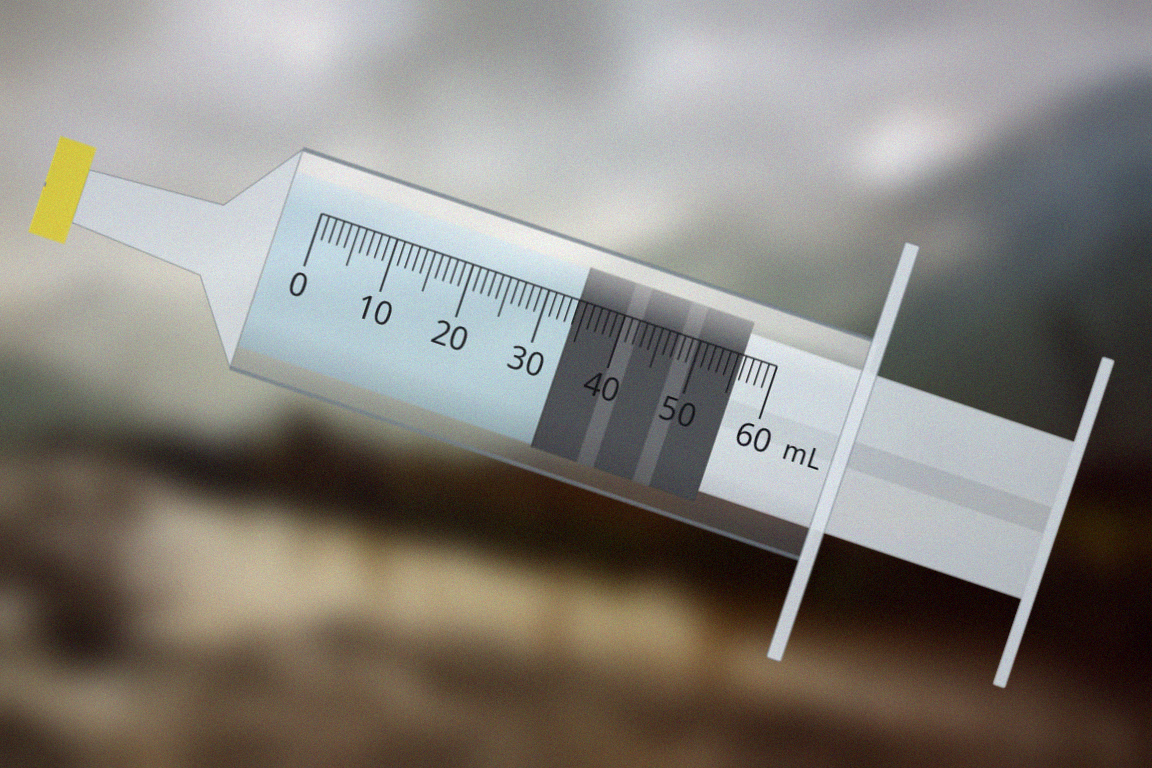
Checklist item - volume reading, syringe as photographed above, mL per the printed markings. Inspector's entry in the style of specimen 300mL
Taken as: 34mL
